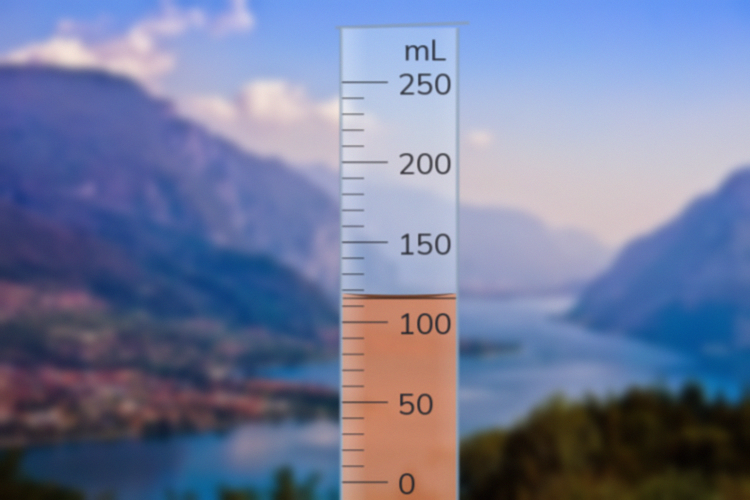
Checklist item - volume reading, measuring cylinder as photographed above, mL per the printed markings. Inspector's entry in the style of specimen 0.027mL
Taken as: 115mL
